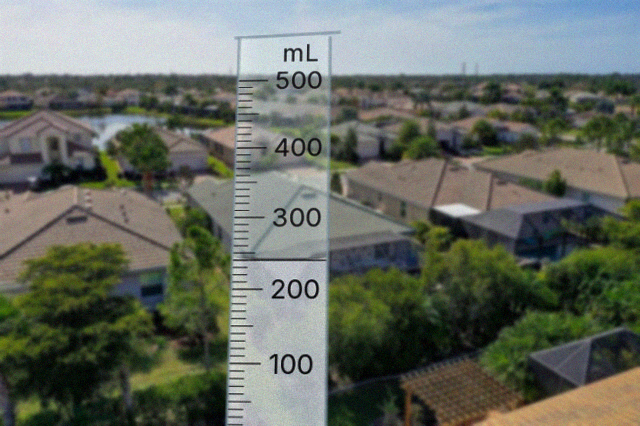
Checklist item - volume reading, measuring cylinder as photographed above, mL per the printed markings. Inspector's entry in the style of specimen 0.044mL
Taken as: 240mL
